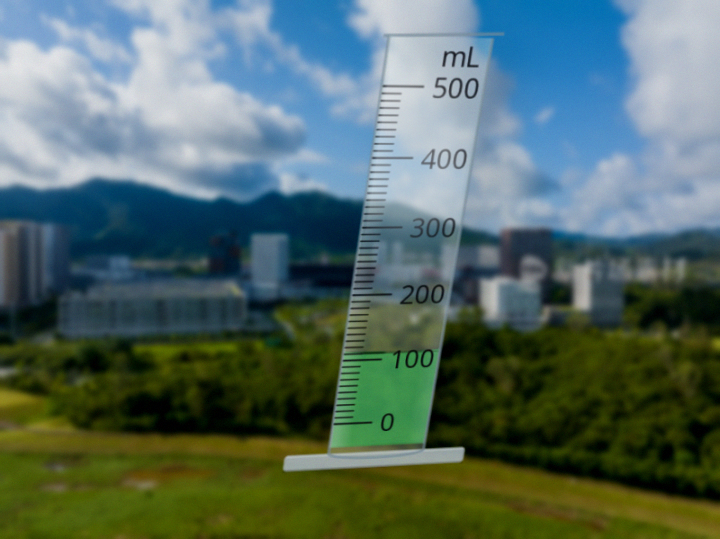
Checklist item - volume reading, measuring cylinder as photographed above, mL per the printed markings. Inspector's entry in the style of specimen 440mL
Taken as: 110mL
